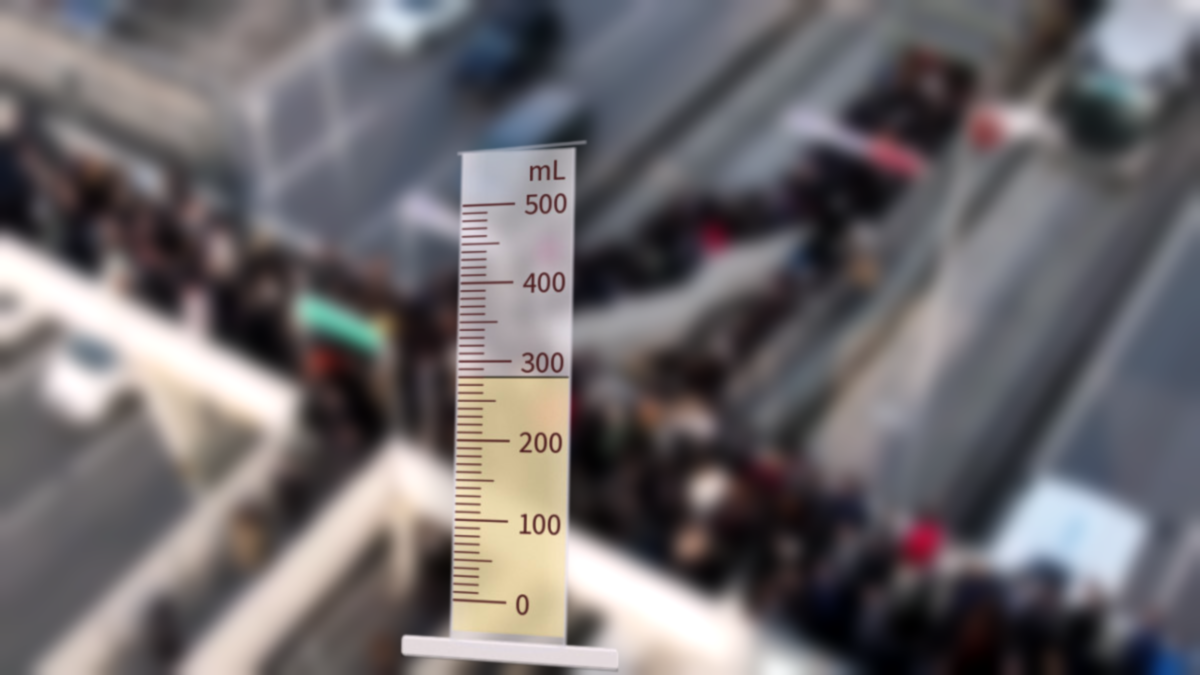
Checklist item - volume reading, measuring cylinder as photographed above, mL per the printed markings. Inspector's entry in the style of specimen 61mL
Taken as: 280mL
